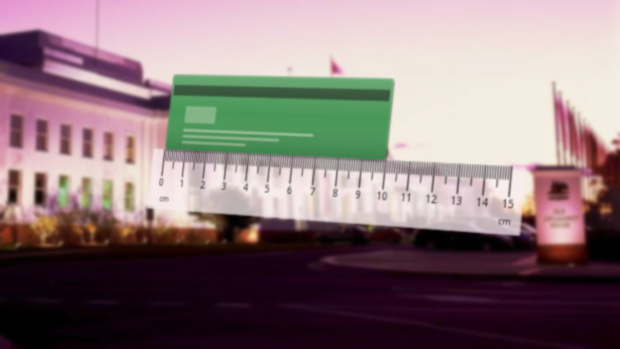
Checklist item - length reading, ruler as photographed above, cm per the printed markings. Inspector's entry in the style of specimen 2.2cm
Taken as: 10cm
